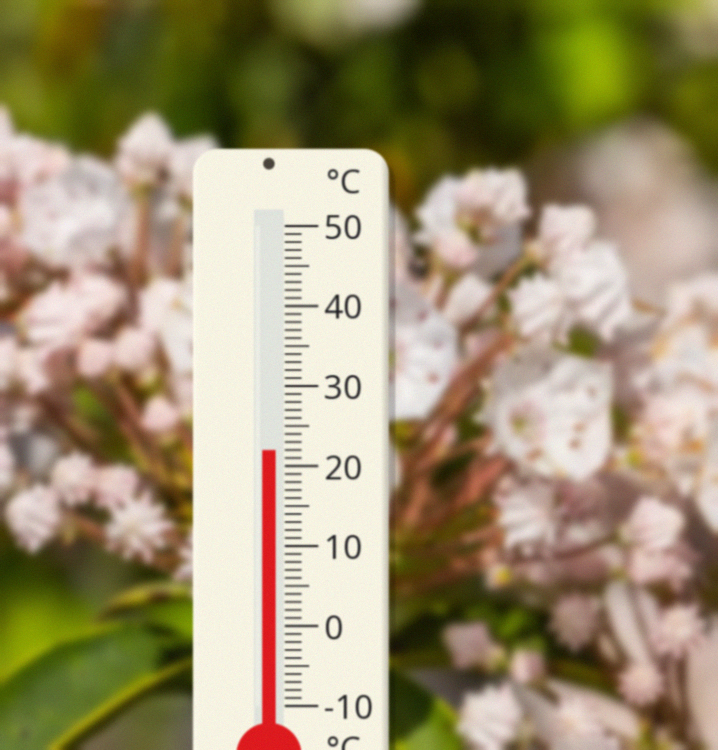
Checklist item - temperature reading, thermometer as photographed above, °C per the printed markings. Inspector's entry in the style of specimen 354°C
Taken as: 22°C
